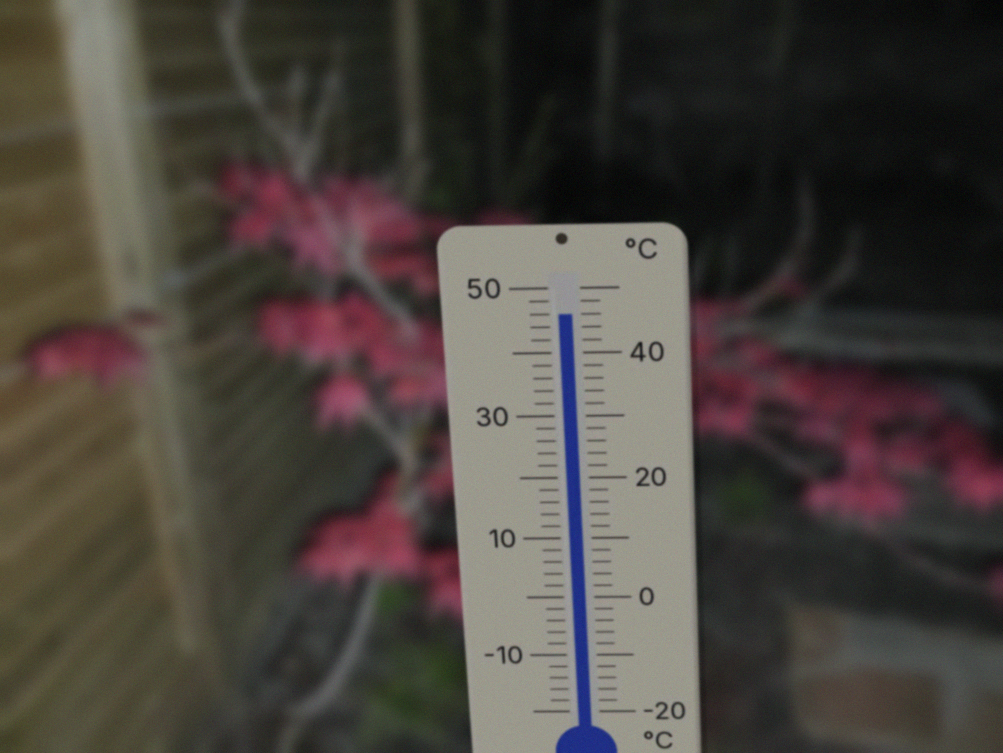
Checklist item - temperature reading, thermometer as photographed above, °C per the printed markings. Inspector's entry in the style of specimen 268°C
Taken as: 46°C
